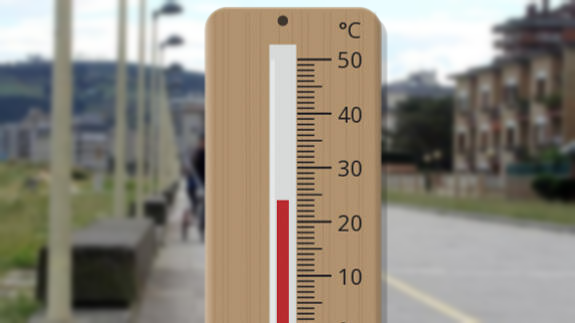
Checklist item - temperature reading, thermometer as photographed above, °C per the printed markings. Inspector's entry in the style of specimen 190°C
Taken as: 24°C
